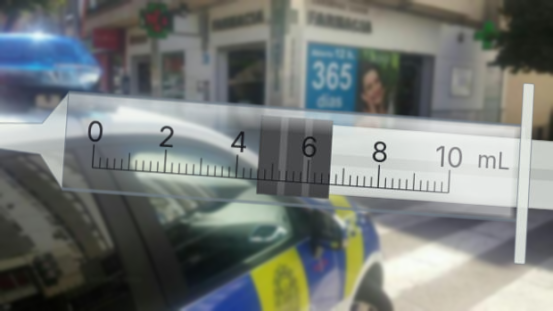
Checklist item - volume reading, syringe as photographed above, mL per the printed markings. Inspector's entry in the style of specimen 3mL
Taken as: 4.6mL
